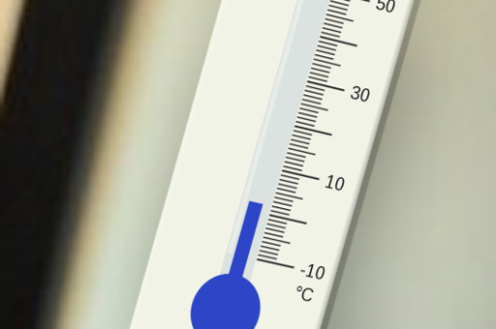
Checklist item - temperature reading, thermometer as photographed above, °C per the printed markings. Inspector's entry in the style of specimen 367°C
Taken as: 2°C
